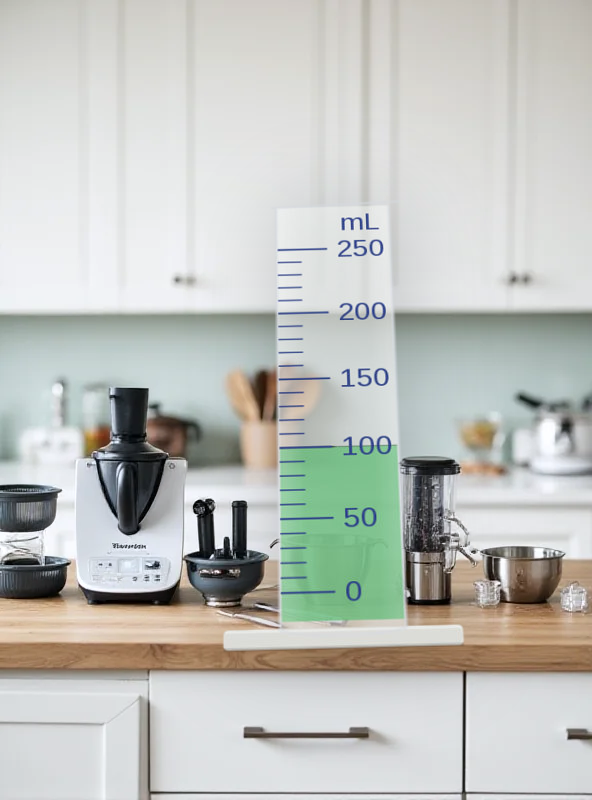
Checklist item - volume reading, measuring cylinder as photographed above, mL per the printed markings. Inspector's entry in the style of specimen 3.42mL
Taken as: 100mL
